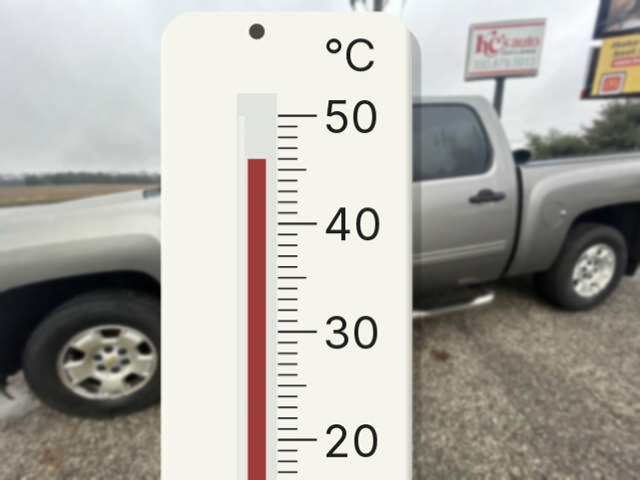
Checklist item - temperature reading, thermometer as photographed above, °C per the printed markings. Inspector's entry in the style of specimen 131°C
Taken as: 46°C
